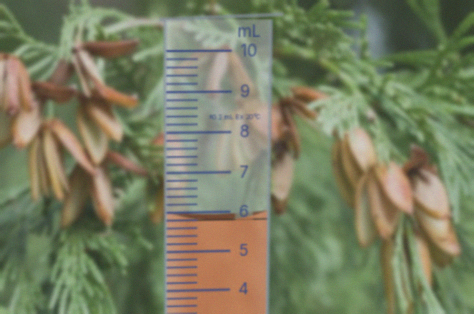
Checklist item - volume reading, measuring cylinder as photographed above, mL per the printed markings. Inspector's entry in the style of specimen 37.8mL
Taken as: 5.8mL
